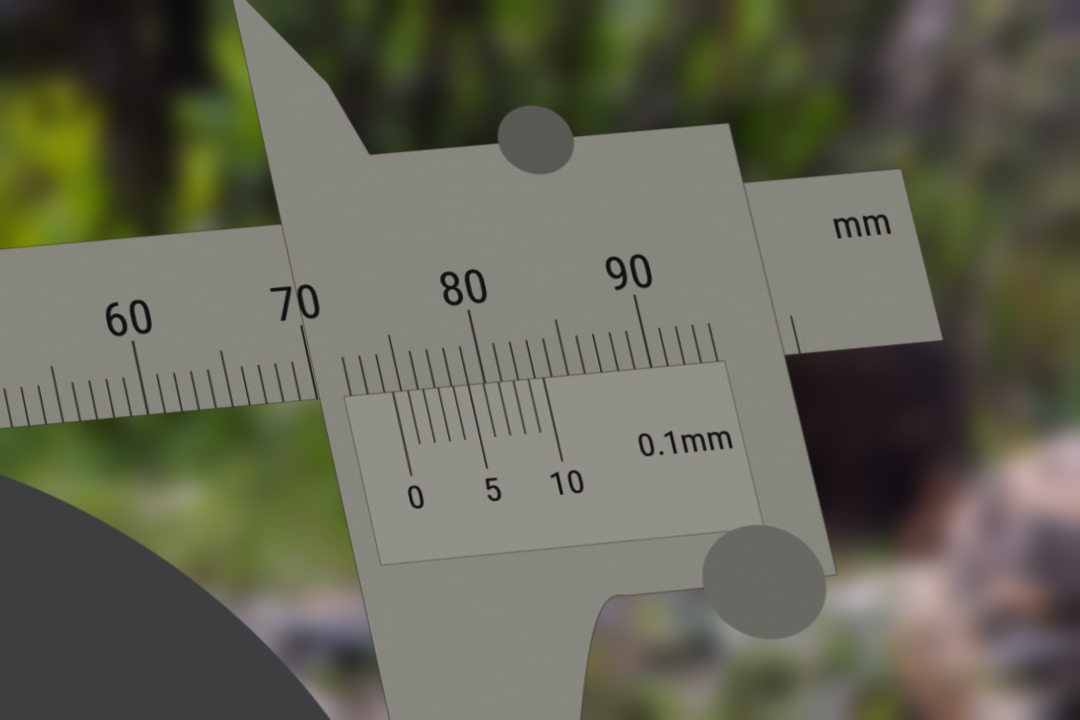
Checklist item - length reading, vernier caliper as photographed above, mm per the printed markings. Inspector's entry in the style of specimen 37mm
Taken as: 74.5mm
